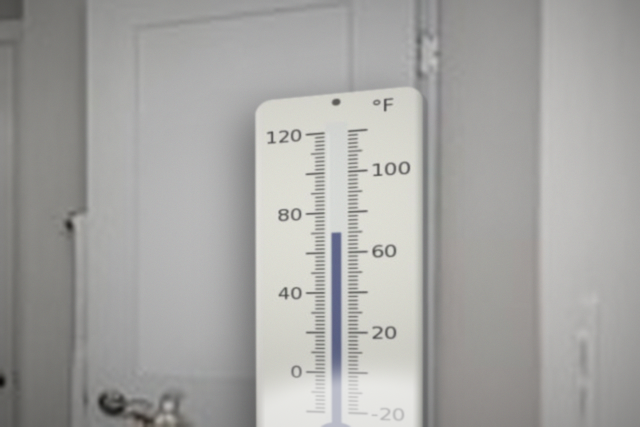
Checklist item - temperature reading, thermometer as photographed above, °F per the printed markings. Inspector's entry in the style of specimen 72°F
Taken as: 70°F
